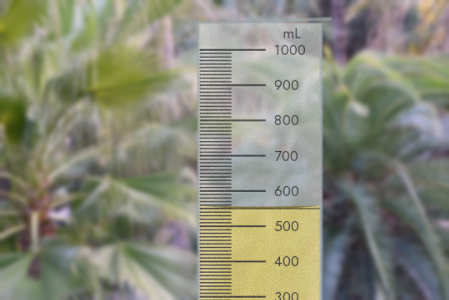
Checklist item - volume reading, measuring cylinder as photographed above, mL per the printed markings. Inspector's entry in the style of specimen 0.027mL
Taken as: 550mL
